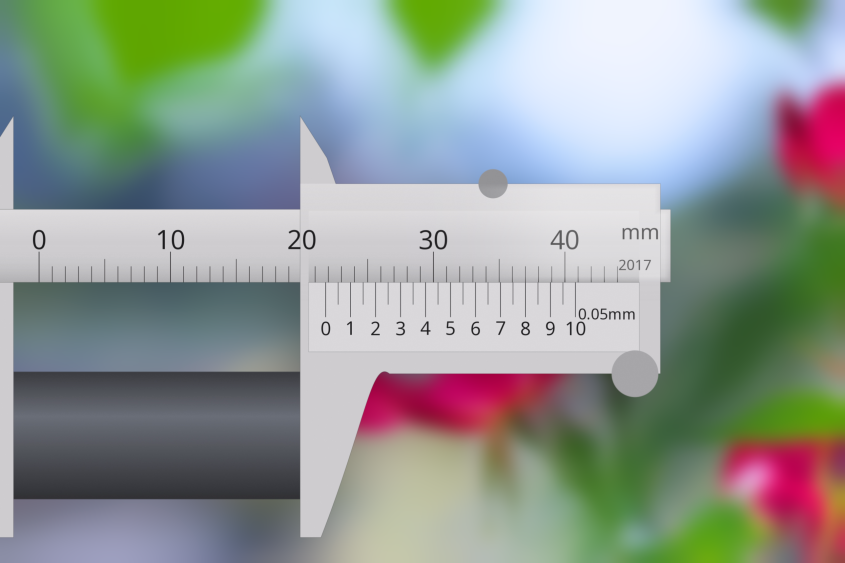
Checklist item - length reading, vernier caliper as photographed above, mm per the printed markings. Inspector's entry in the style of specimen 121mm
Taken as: 21.8mm
